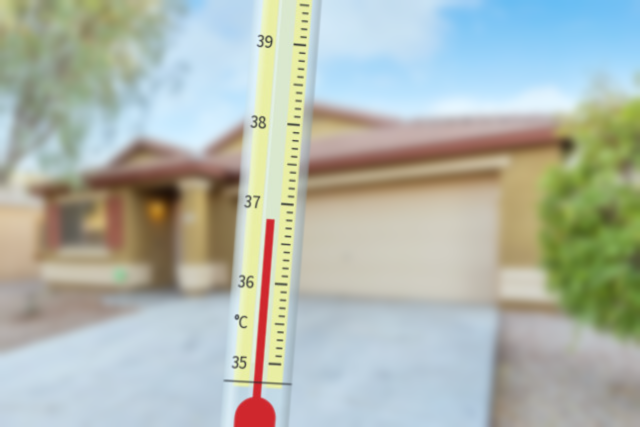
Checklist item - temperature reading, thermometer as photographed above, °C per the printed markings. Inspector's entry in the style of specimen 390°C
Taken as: 36.8°C
